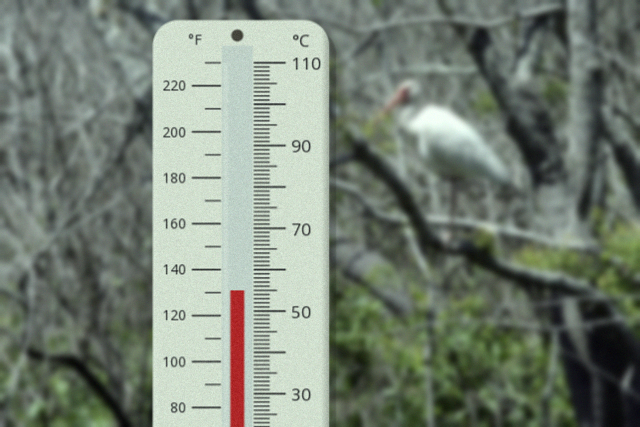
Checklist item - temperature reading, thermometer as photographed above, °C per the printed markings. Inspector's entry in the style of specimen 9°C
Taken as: 55°C
